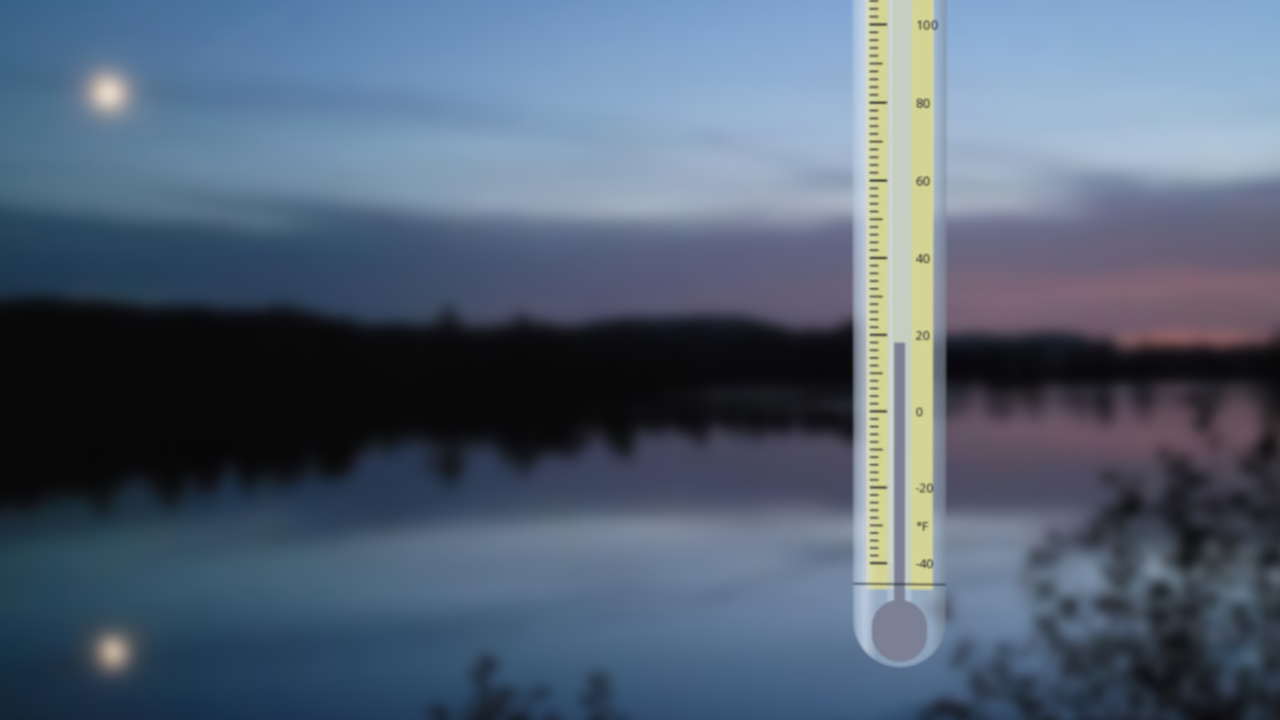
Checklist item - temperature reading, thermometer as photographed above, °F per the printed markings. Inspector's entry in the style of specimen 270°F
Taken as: 18°F
